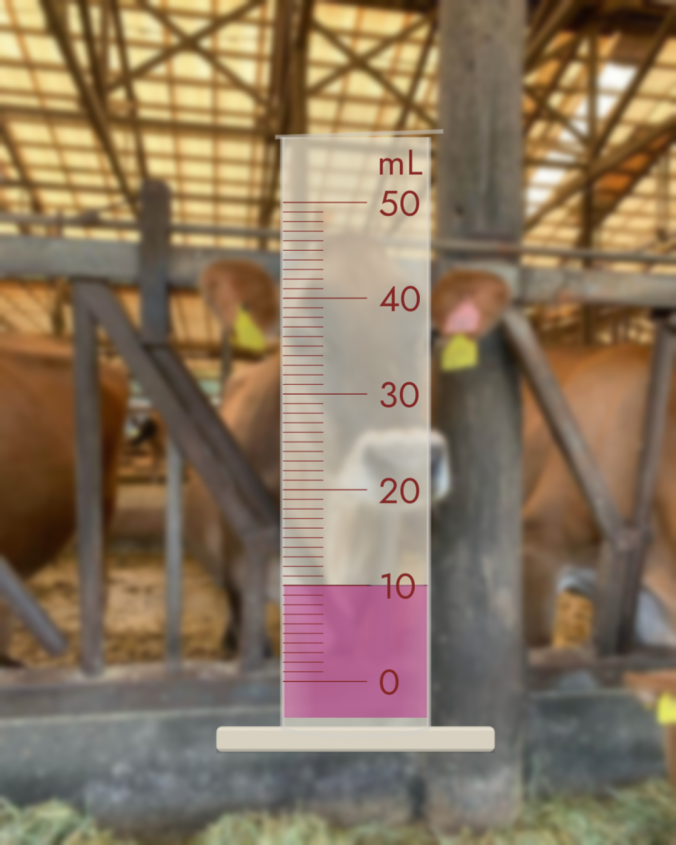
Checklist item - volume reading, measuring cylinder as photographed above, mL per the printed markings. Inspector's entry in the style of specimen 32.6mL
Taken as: 10mL
